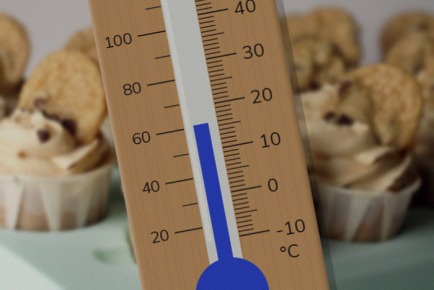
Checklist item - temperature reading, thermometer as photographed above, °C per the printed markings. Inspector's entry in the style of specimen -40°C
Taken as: 16°C
